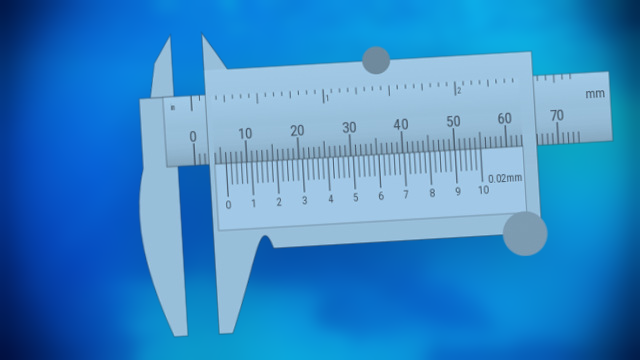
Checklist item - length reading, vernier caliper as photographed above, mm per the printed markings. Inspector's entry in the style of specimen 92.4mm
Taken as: 6.0mm
